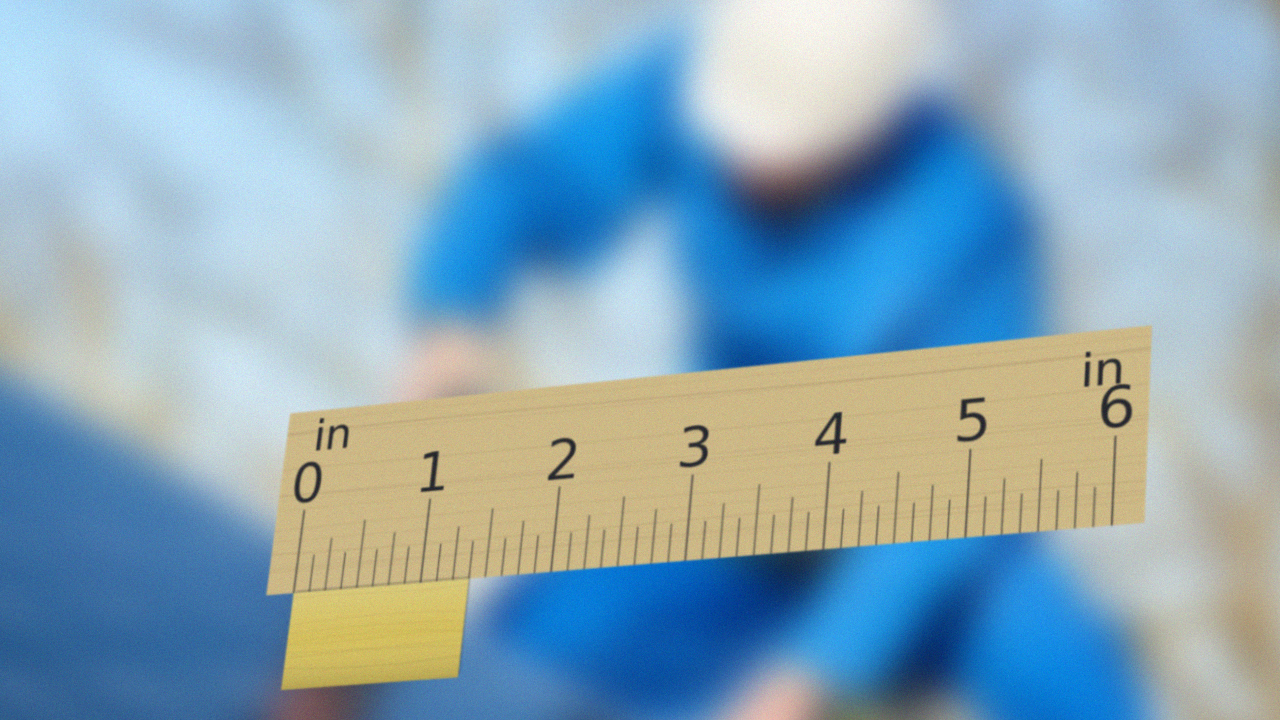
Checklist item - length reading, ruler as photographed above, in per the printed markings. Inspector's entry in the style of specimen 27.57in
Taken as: 1.375in
